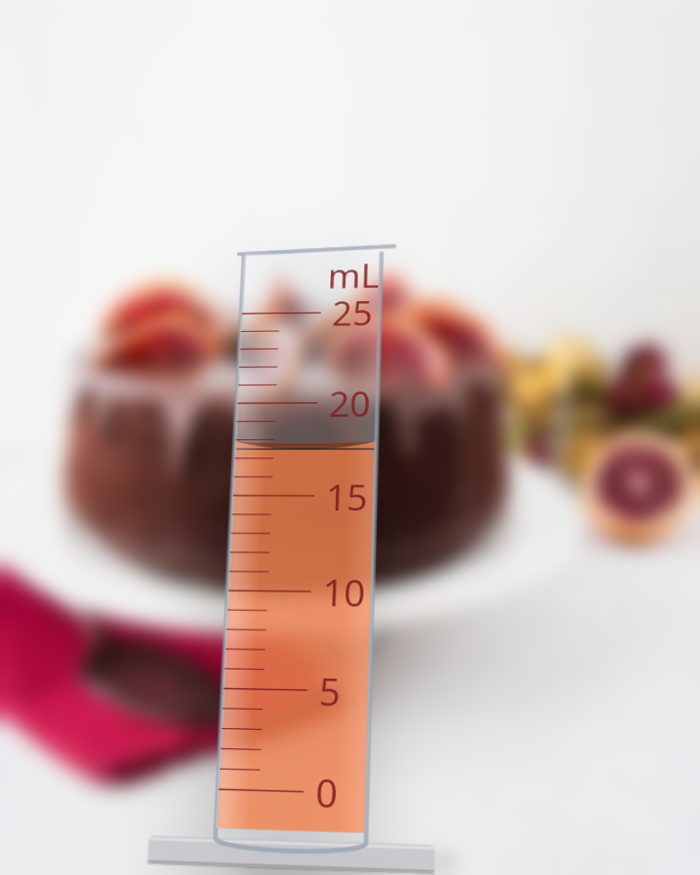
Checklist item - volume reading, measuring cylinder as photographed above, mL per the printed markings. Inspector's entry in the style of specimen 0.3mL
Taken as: 17.5mL
